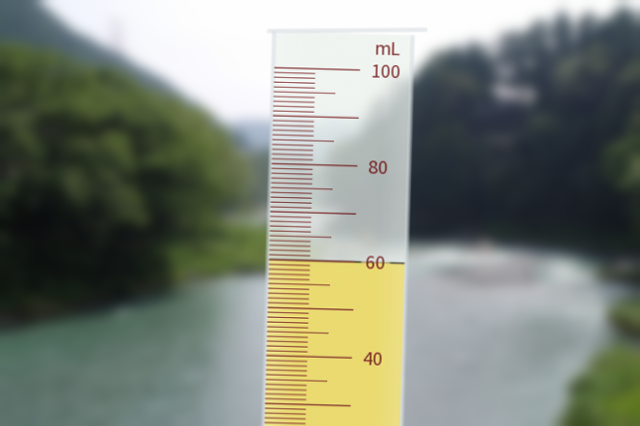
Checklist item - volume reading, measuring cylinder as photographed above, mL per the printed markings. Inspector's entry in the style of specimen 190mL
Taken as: 60mL
